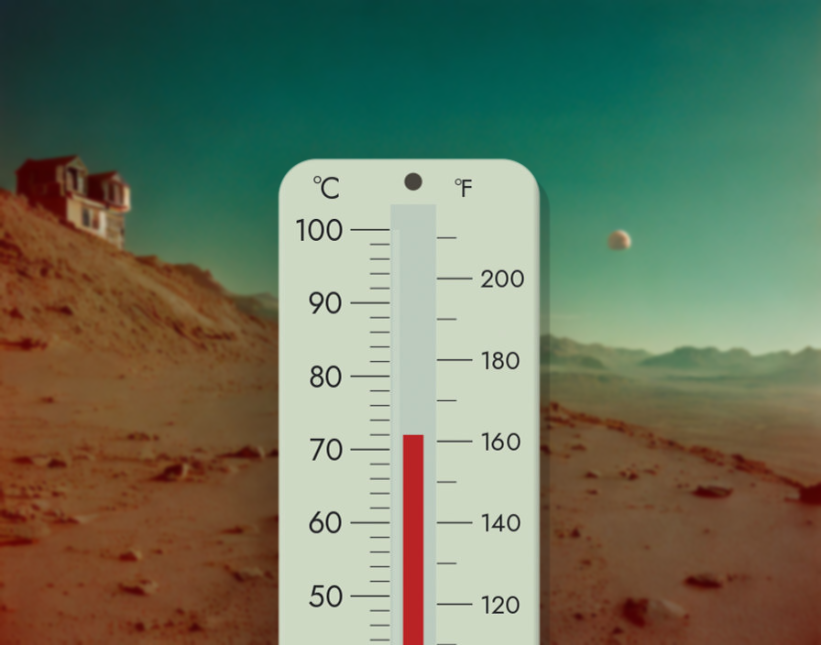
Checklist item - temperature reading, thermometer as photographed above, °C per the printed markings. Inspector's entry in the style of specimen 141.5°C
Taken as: 72°C
